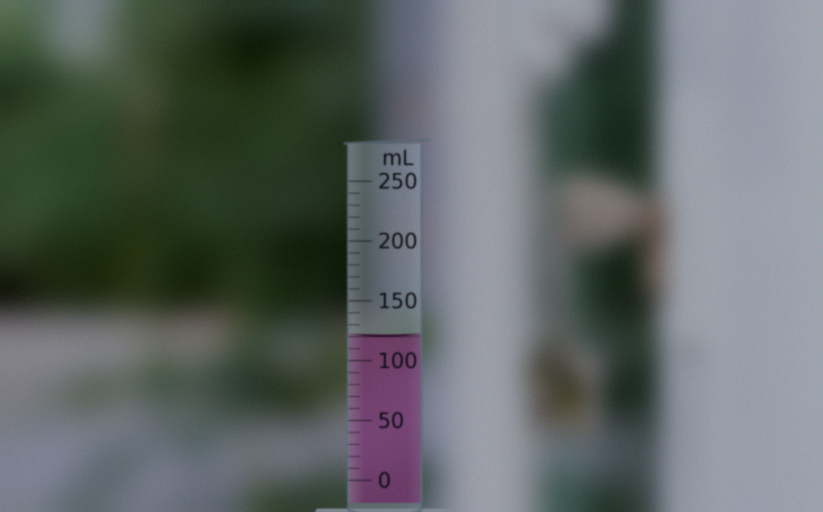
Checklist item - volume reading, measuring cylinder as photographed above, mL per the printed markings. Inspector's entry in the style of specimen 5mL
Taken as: 120mL
